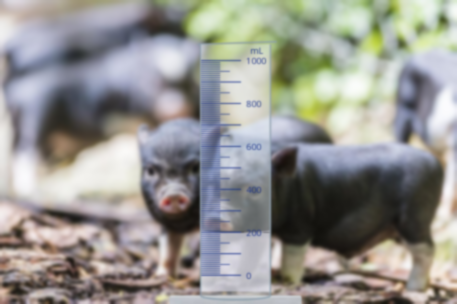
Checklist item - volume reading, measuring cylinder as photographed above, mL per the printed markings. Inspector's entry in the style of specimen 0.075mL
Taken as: 200mL
